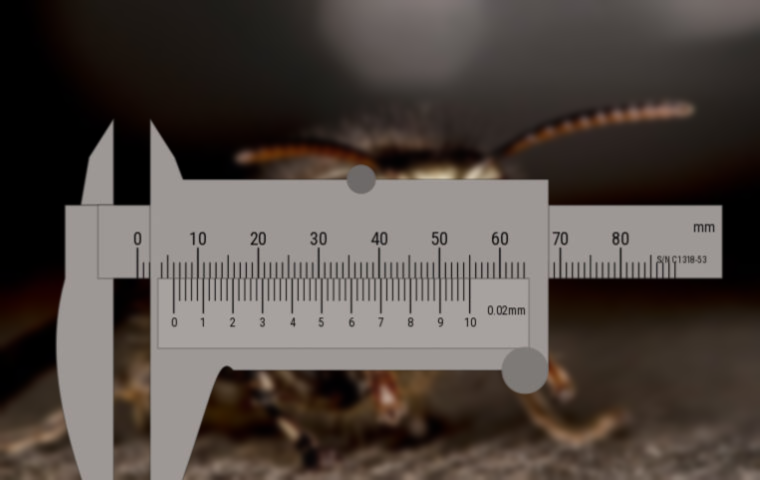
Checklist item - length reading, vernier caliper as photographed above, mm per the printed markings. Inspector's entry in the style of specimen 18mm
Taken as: 6.0mm
